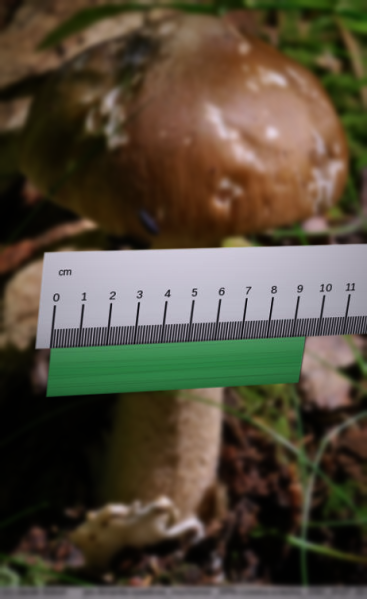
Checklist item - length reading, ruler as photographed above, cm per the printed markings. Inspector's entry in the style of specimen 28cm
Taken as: 9.5cm
